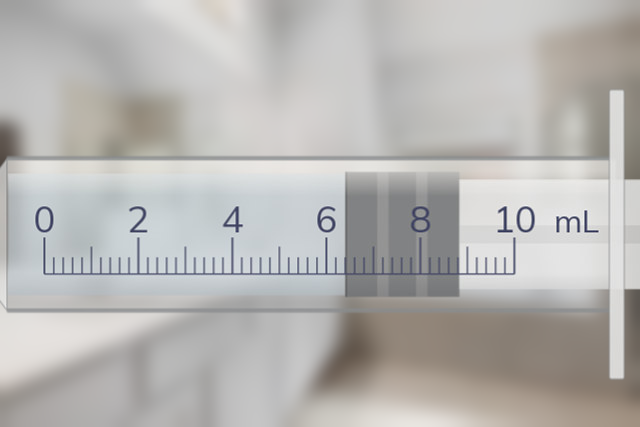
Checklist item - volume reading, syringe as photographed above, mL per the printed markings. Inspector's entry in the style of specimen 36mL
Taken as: 6.4mL
